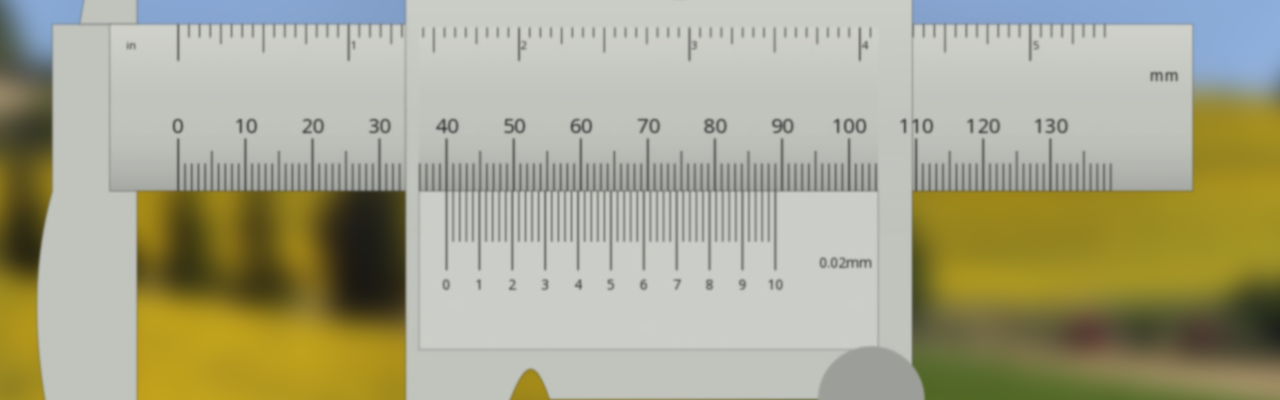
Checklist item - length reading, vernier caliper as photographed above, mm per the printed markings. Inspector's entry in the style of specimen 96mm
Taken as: 40.0mm
